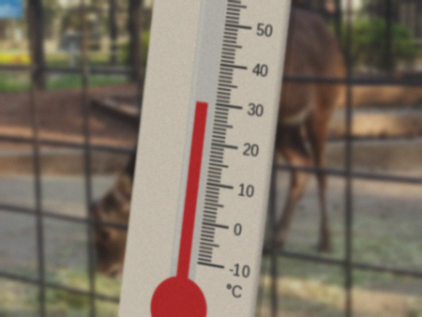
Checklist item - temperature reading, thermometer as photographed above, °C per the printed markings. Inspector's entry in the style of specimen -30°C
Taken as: 30°C
